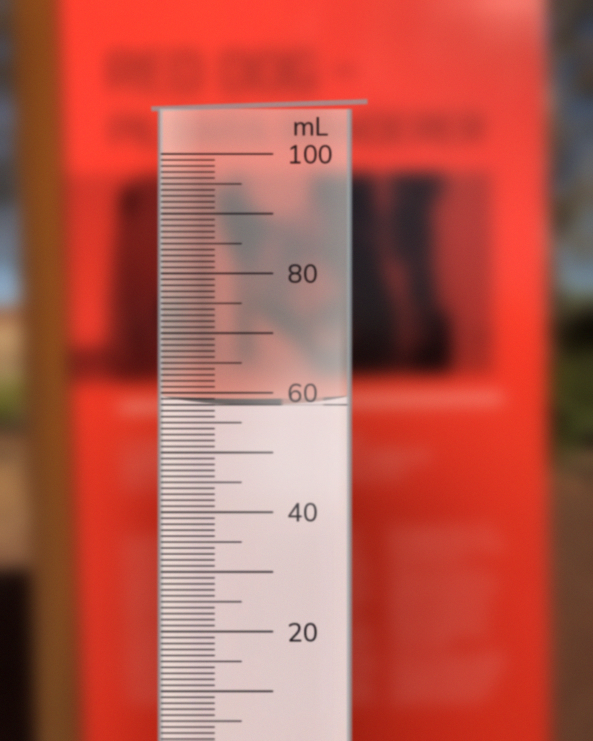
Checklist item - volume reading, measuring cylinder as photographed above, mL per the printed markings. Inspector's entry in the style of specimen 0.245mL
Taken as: 58mL
